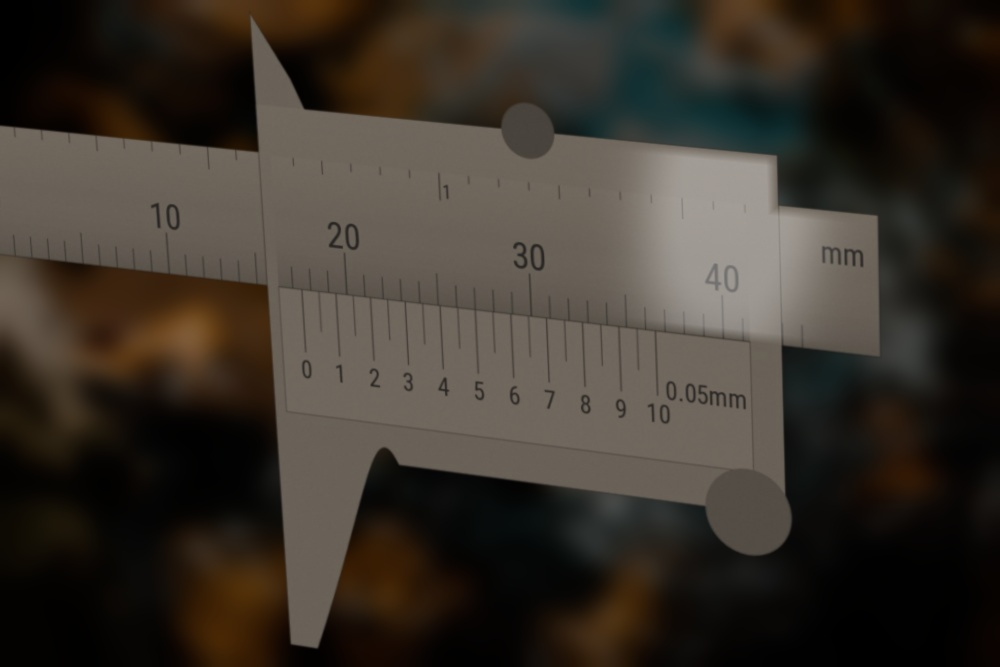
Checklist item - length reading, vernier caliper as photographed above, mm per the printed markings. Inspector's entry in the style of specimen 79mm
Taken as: 17.5mm
